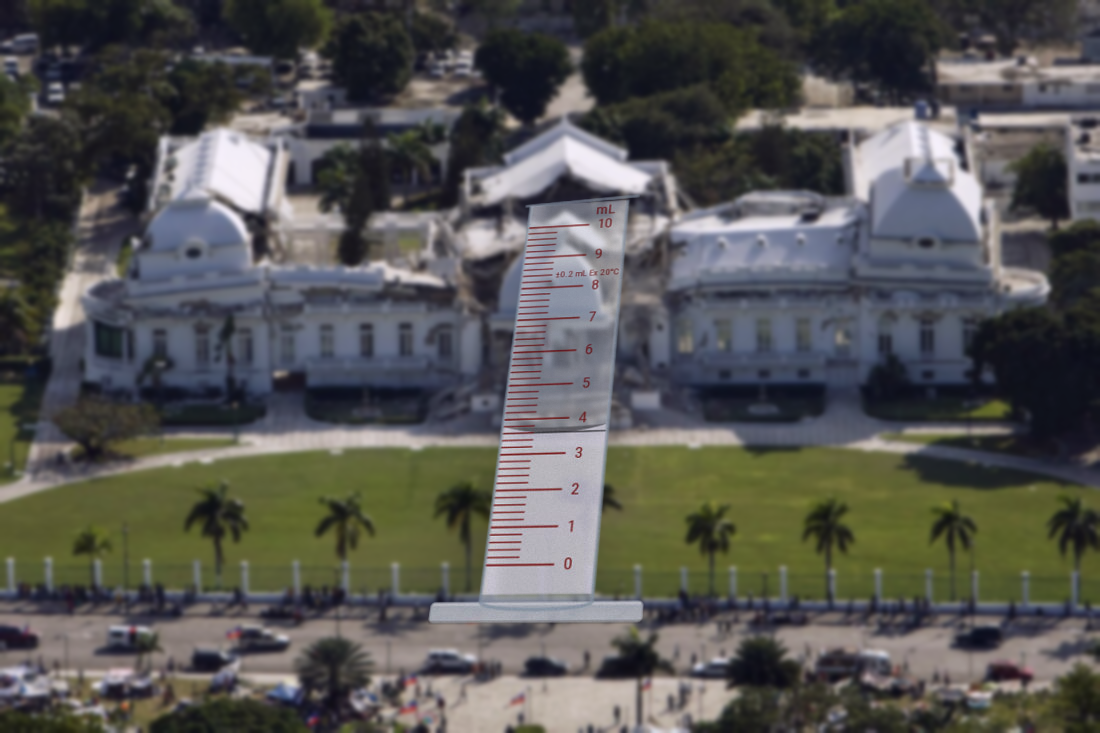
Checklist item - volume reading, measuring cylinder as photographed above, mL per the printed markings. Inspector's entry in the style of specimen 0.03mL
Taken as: 3.6mL
